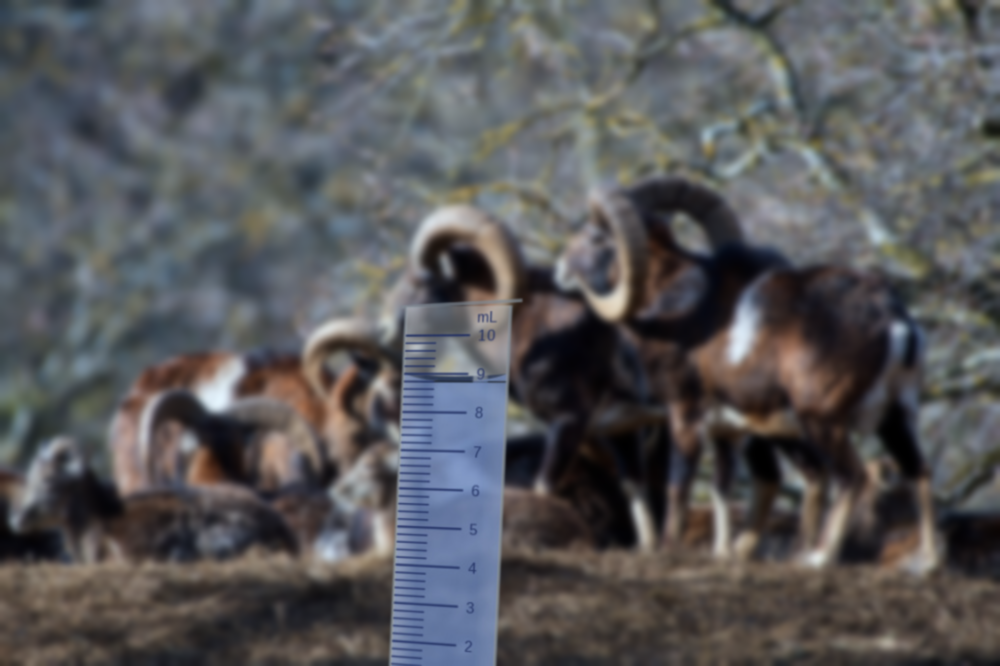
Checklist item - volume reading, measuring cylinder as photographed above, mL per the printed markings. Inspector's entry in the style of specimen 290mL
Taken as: 8.8mL
